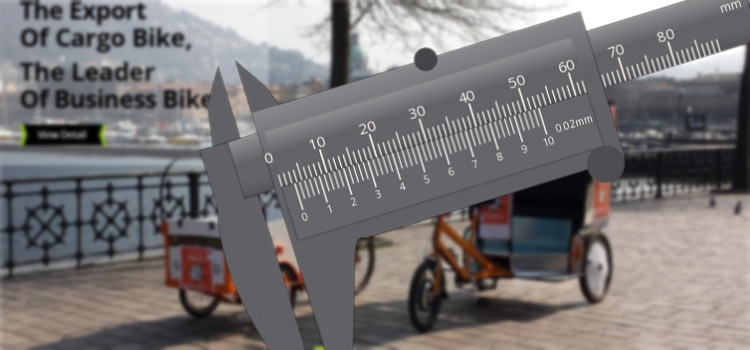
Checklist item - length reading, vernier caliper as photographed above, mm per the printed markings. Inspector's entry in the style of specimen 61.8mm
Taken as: 3.5mm
